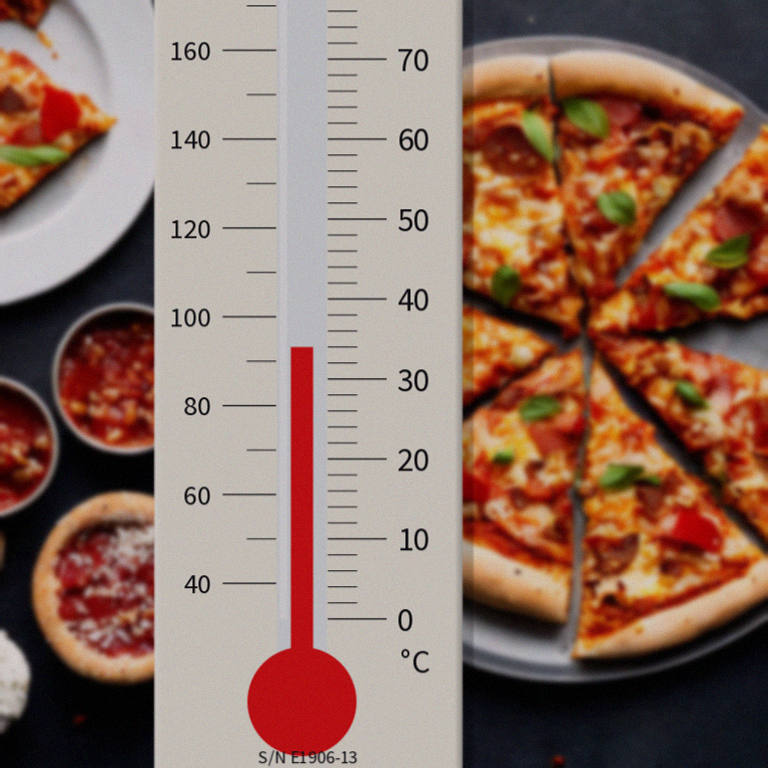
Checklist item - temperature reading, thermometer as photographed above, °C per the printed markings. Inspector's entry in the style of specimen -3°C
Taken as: 34°C
